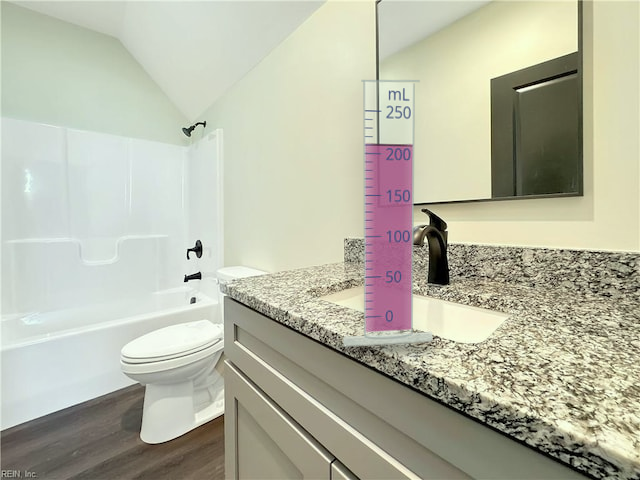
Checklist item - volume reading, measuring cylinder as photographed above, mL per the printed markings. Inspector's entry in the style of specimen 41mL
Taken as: 210mL
